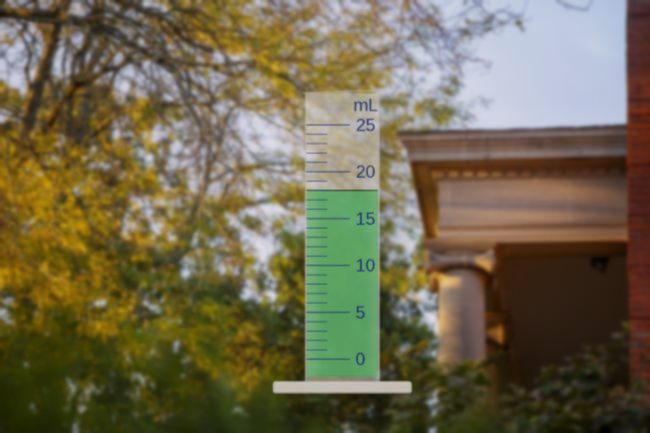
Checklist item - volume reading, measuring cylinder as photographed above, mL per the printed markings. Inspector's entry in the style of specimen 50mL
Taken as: 18mL
